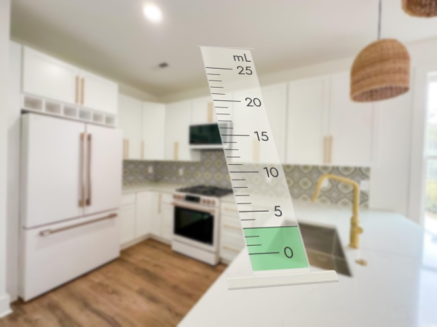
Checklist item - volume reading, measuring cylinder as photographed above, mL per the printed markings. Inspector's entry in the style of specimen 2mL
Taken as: 3mL
